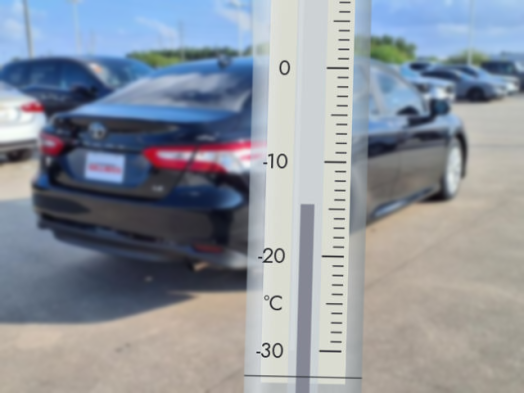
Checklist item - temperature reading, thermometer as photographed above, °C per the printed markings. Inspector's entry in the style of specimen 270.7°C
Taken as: -14.5°C
